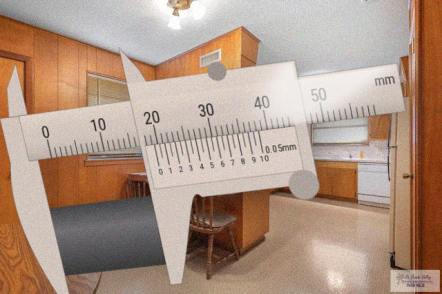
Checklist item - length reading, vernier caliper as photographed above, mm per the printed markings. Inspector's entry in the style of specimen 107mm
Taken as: 19.4mm
